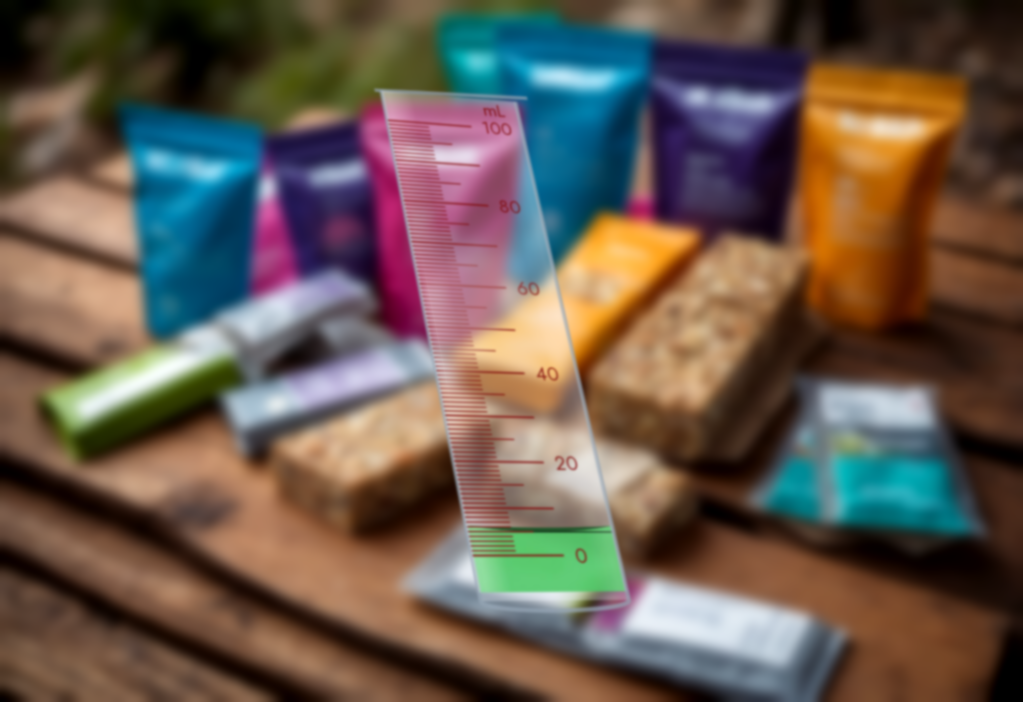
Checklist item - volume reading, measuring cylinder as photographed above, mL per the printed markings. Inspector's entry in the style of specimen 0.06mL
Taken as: 5mL
